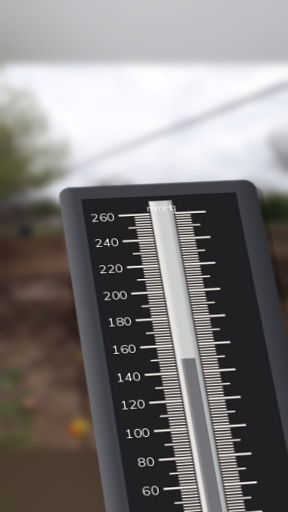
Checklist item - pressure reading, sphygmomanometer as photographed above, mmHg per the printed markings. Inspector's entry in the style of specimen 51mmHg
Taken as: 150mmHg
